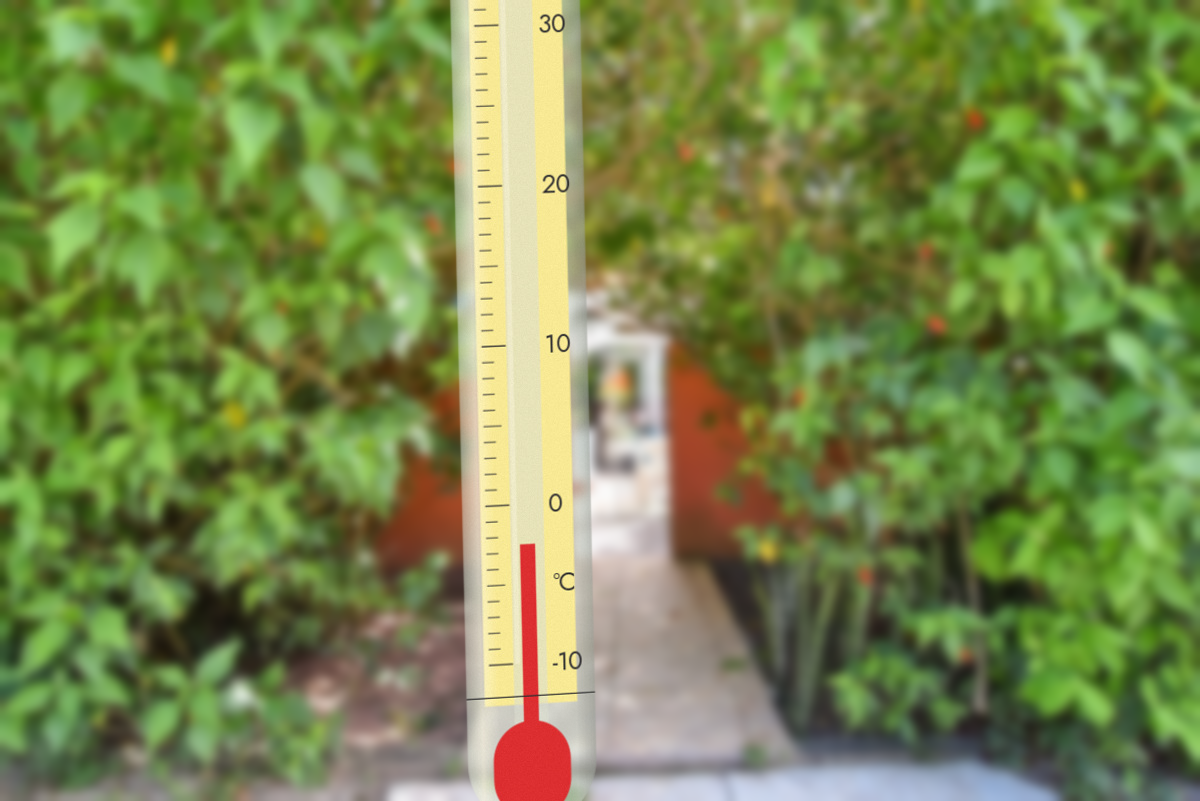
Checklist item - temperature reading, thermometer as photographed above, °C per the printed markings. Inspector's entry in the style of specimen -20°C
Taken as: -2.5°C
